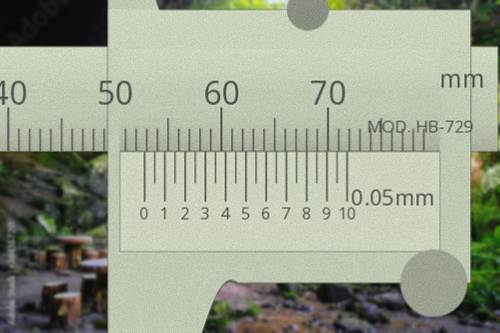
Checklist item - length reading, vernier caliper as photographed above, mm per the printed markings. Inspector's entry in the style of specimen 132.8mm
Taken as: 52.8mm
